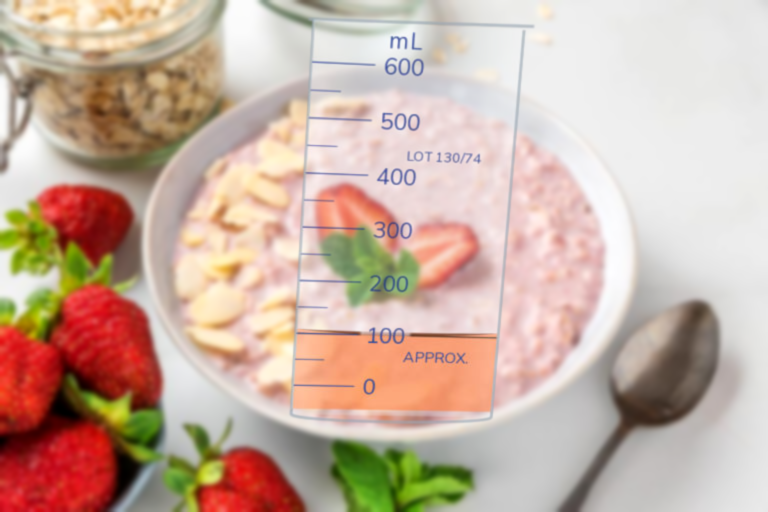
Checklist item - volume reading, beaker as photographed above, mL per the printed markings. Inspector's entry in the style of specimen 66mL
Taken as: 100mL
